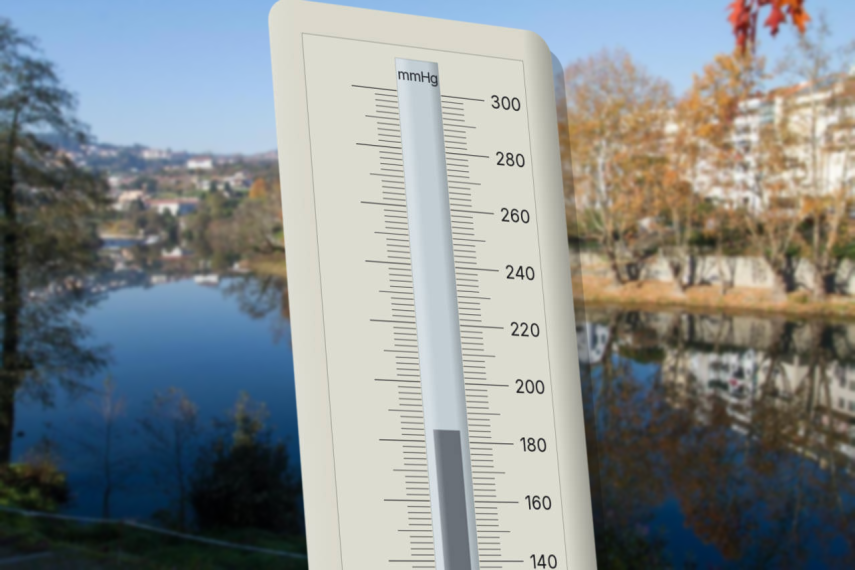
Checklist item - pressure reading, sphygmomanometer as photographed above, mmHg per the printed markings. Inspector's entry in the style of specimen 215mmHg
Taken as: 184mmHg
